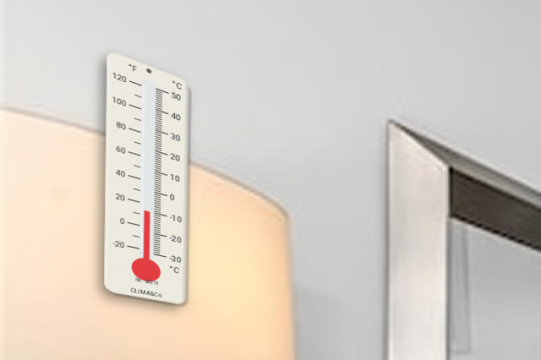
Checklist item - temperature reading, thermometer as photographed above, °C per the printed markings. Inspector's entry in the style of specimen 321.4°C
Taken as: -10°C
